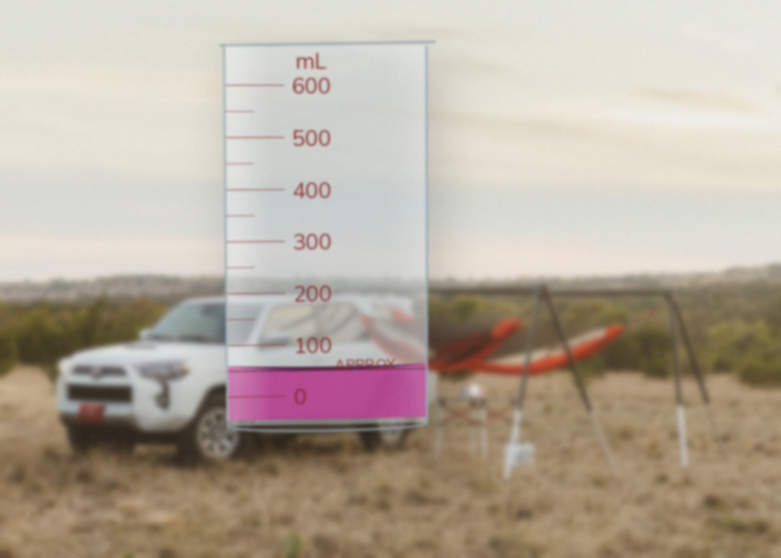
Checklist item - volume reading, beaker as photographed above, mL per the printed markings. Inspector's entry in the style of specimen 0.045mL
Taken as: 50mL
